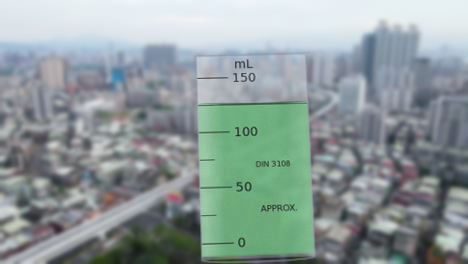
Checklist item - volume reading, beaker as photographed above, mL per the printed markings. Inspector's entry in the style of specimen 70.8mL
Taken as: 125mL
